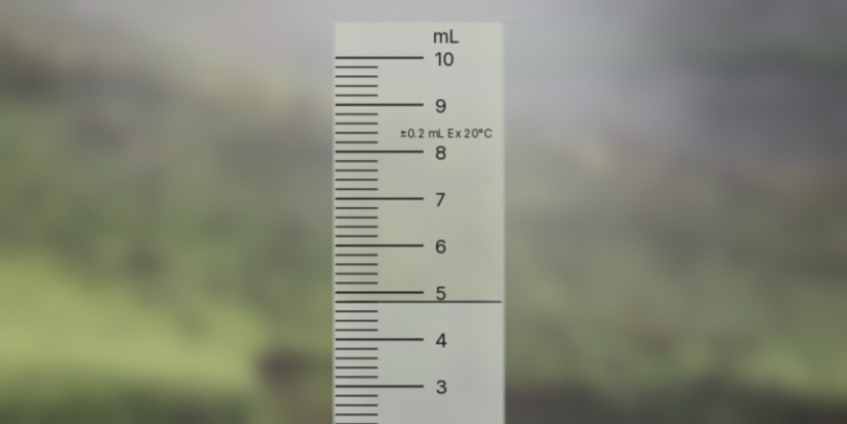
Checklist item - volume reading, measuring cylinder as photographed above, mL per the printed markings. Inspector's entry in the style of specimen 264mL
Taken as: 4.8mL
